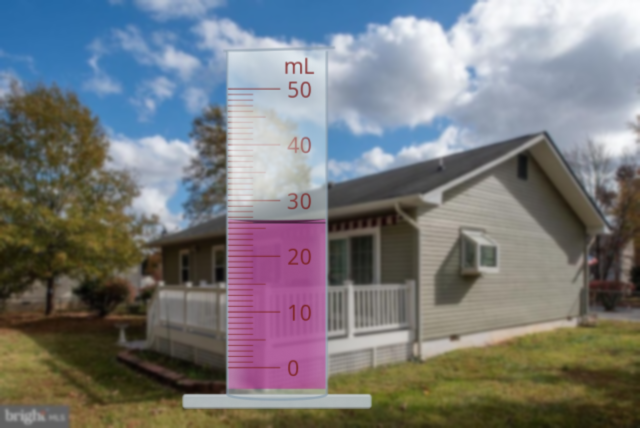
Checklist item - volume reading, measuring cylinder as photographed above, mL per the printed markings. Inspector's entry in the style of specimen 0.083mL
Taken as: 26mL
